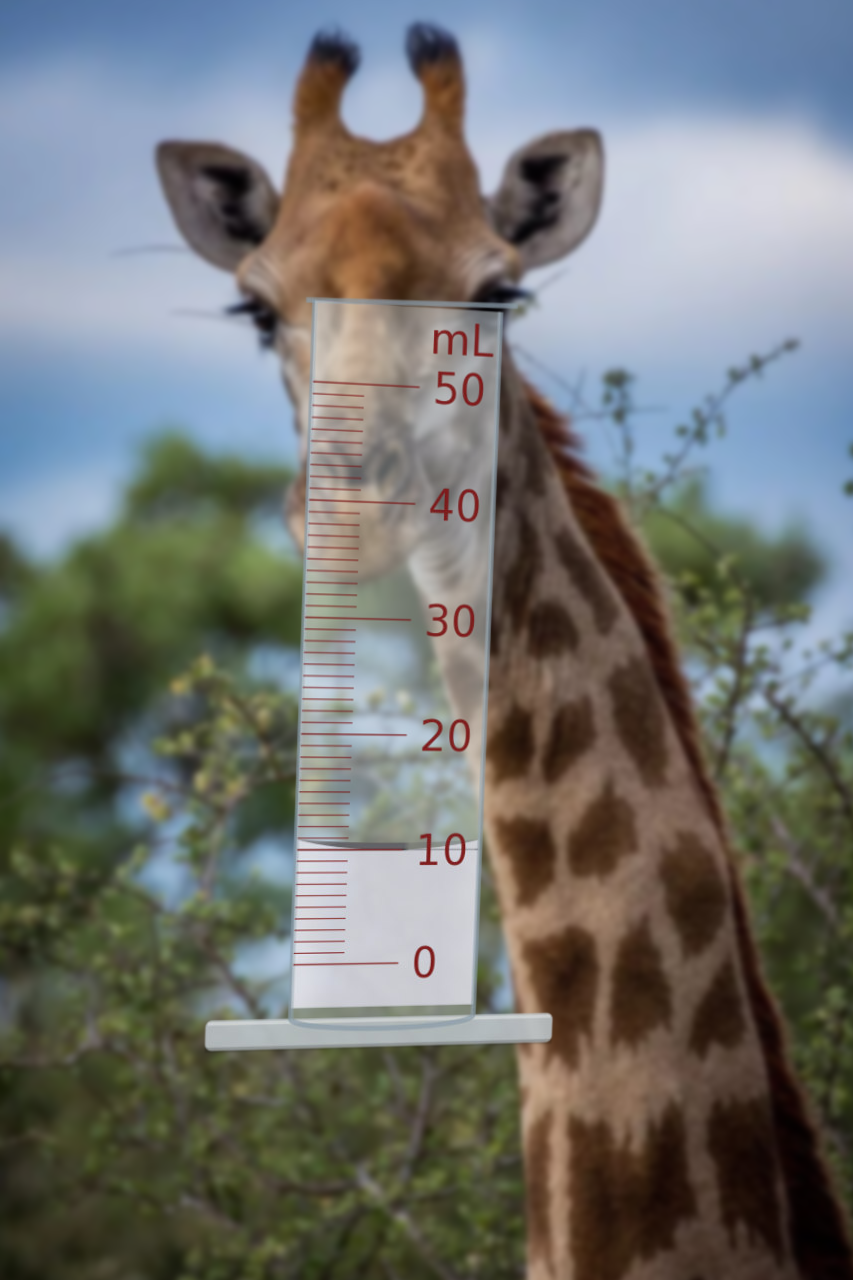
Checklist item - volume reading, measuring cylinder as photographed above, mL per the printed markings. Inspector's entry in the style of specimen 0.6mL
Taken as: 10mL
